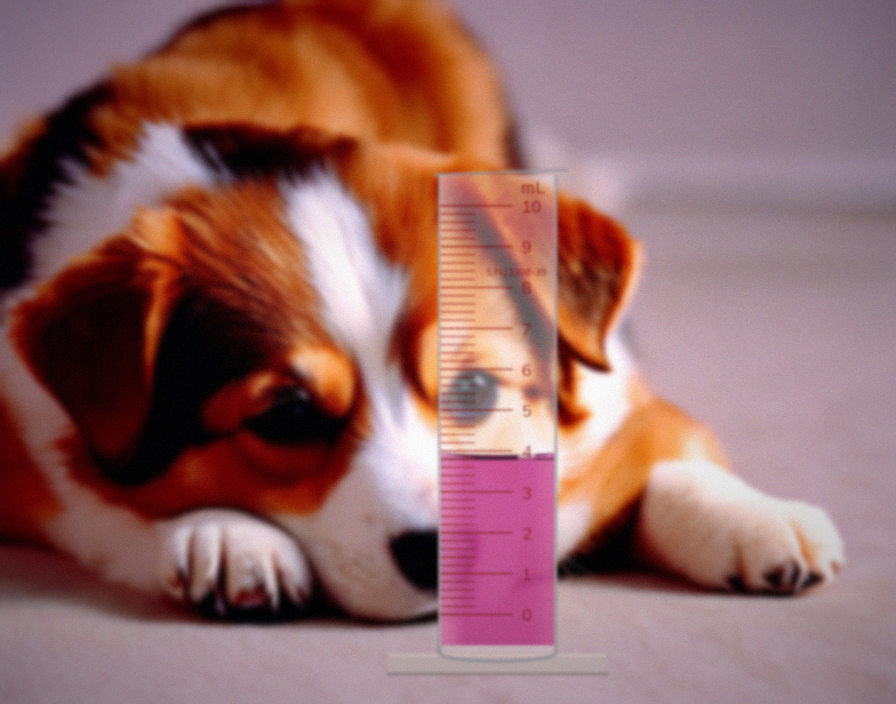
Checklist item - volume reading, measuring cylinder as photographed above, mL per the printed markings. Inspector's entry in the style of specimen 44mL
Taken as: 3.8mL
